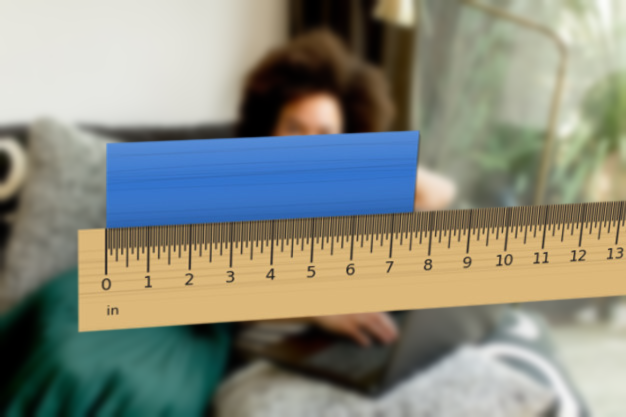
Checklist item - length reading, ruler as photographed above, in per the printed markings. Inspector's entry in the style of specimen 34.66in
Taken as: 7.5in
